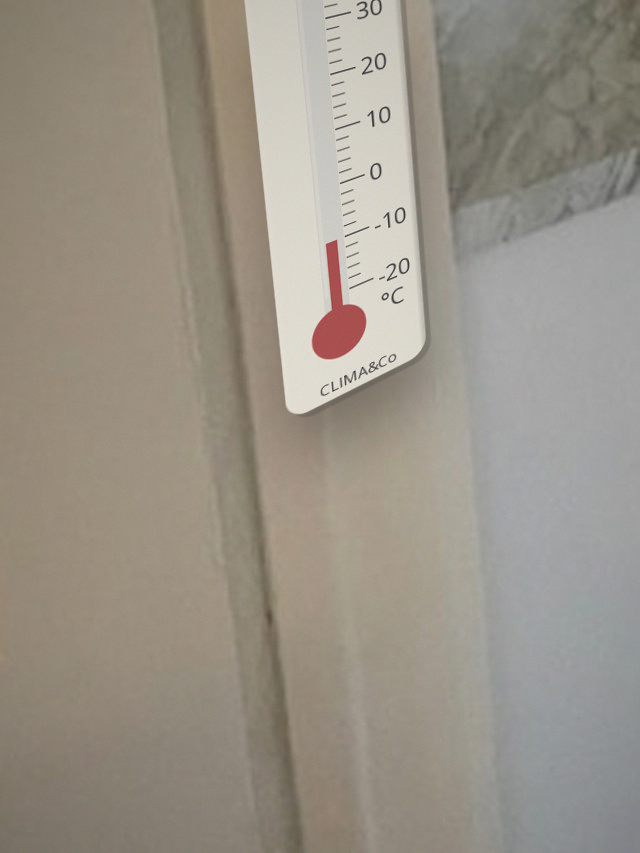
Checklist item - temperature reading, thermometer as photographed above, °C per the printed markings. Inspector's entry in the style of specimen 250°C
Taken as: -10°C
